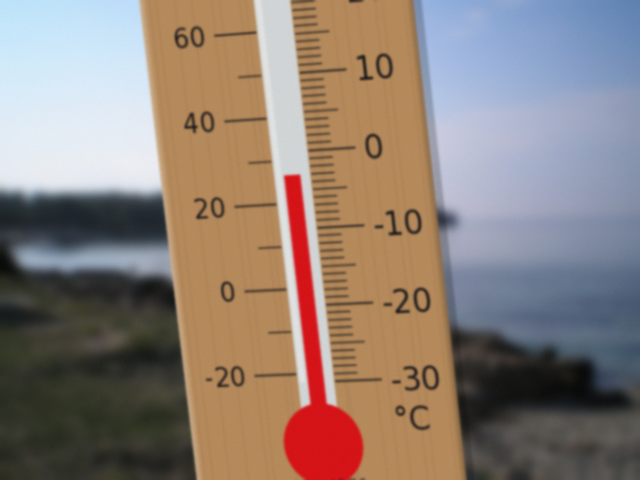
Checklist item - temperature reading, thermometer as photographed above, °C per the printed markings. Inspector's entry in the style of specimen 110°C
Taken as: -3°C
